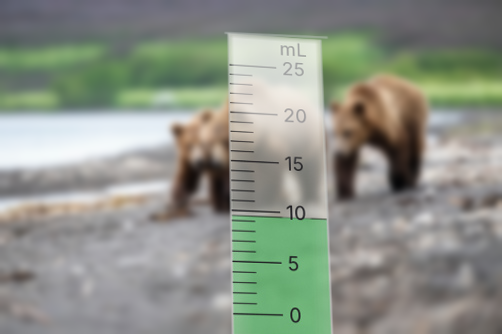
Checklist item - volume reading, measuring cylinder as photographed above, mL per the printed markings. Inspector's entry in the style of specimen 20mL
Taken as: 9.5mL
